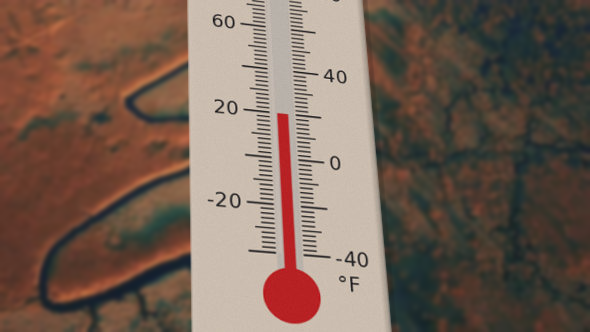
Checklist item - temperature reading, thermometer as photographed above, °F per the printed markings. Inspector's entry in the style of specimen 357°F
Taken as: 20°F
